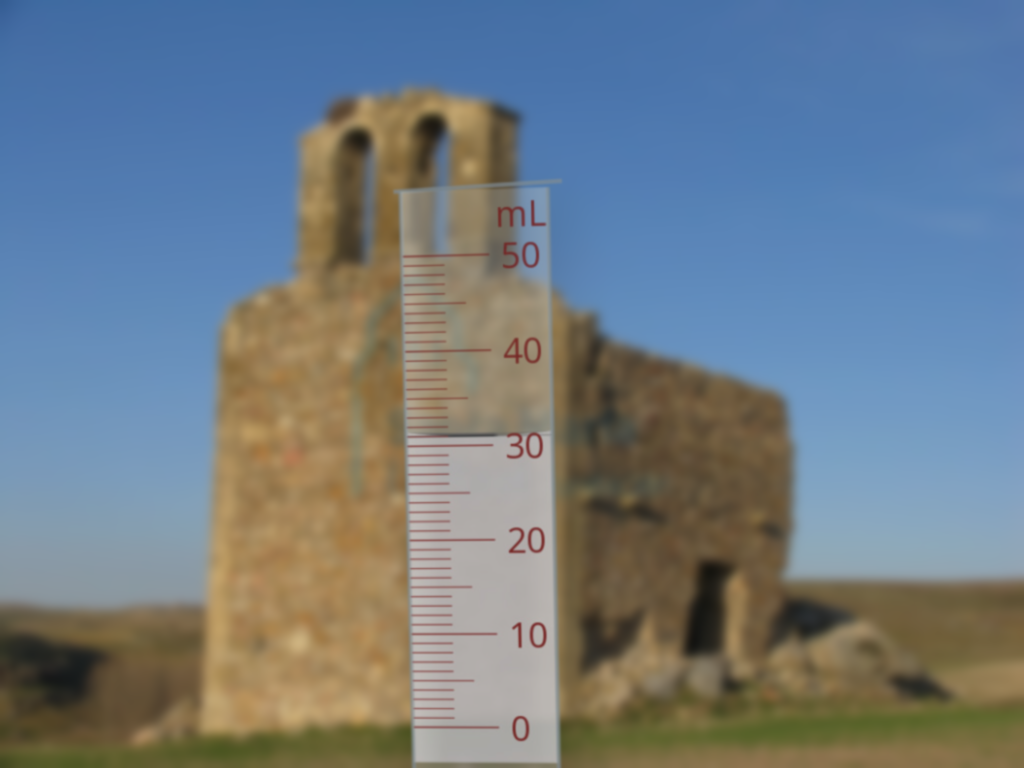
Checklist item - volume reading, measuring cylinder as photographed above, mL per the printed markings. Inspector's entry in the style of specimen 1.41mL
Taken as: 31mL
